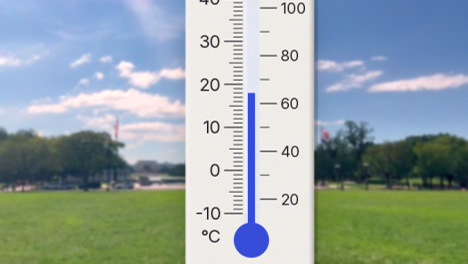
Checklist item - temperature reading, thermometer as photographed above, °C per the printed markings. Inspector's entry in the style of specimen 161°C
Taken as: 18°C
